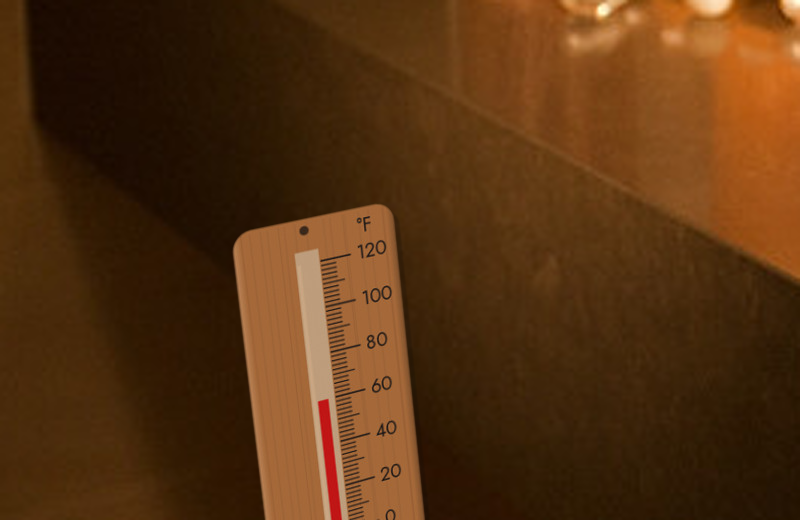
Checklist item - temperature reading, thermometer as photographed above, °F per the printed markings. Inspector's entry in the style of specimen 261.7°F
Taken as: 60°F
